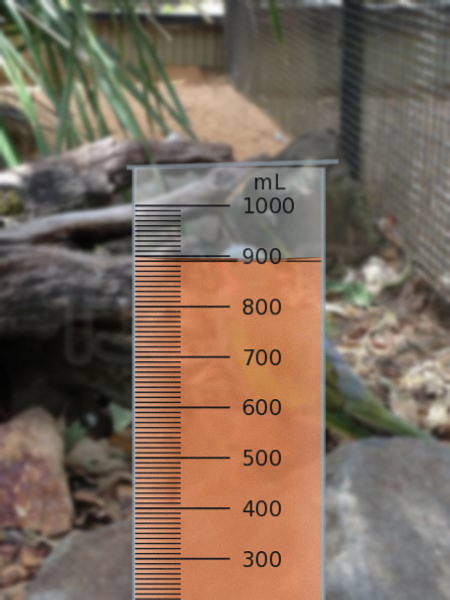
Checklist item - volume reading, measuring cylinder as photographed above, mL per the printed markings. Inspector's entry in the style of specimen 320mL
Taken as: 890mL
